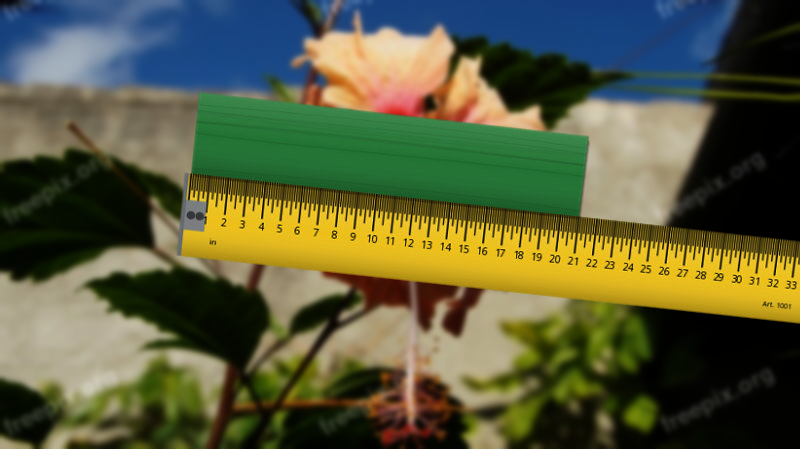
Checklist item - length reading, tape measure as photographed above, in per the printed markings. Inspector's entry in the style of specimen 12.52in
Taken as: 21in
